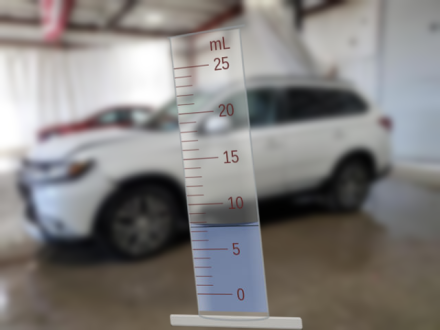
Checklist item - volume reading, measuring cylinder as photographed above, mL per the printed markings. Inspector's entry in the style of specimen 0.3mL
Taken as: 7.5mL
